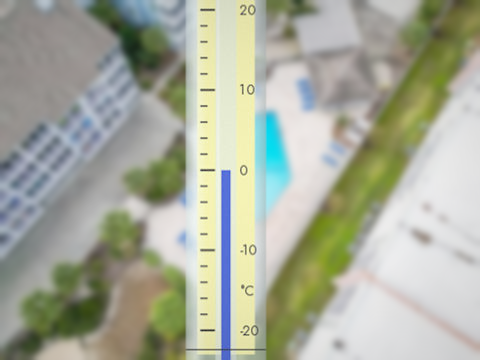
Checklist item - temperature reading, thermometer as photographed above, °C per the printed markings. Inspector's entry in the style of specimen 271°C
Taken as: 0°C
